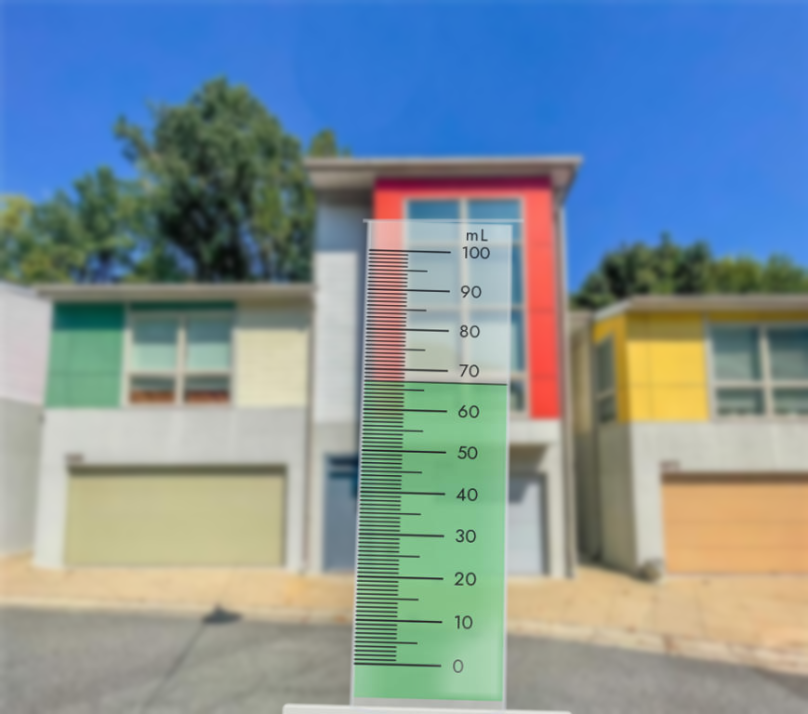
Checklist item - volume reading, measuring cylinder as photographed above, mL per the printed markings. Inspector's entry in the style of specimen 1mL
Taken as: 67mL
